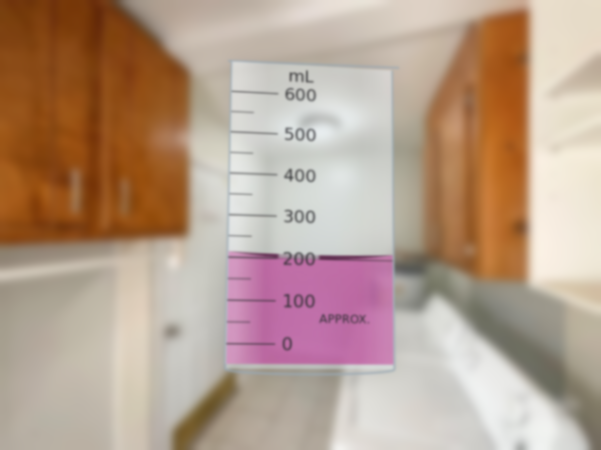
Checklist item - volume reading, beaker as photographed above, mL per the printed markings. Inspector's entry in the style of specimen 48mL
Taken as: 200mL
